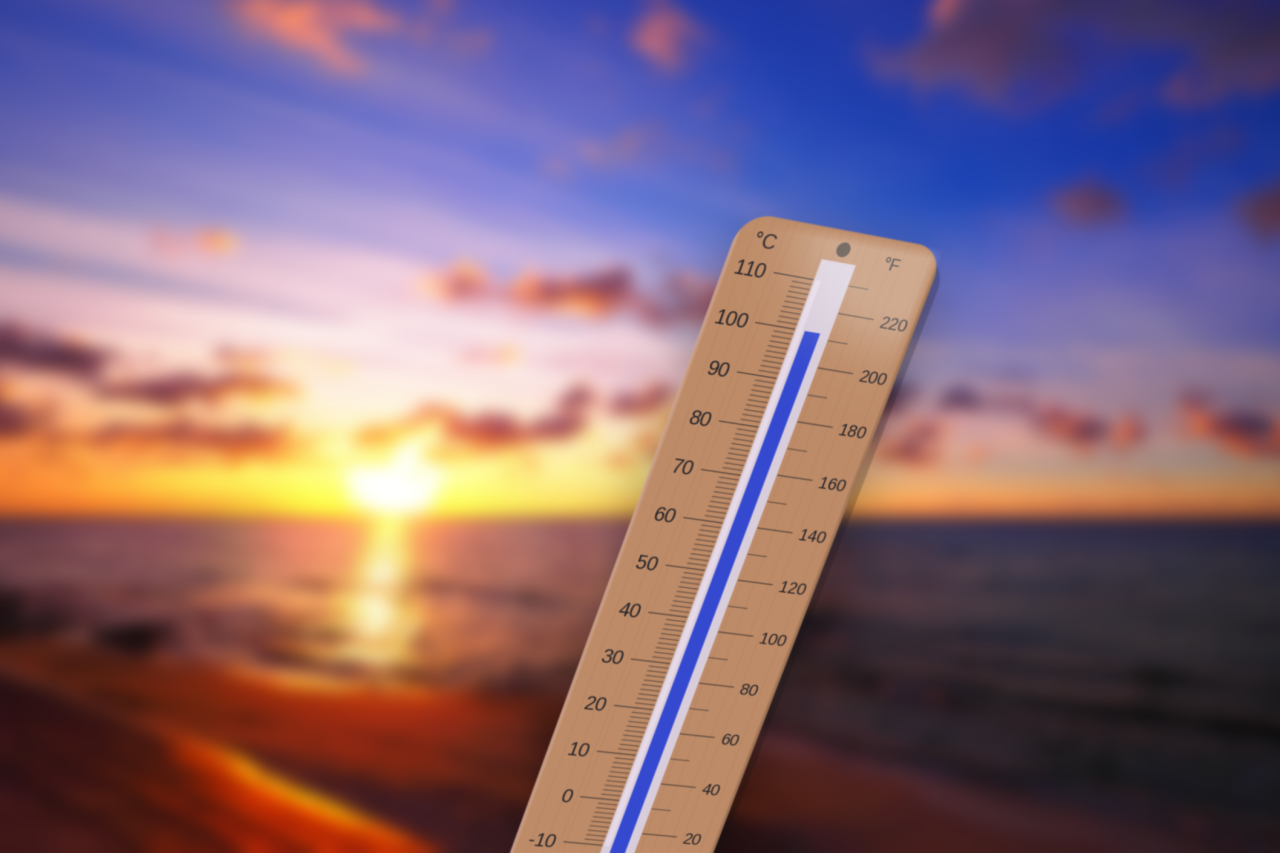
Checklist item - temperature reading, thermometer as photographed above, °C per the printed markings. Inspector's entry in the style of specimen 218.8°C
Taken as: 100°C
